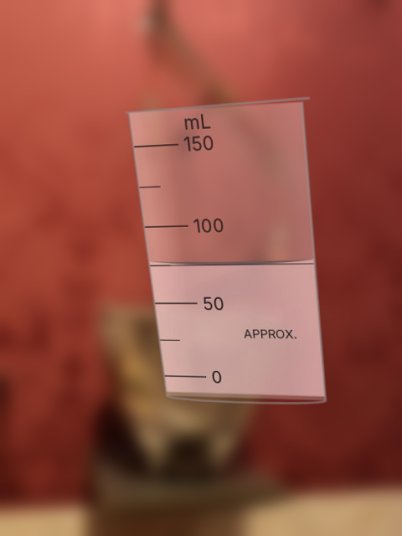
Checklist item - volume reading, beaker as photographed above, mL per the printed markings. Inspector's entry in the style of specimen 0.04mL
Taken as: 75mL
